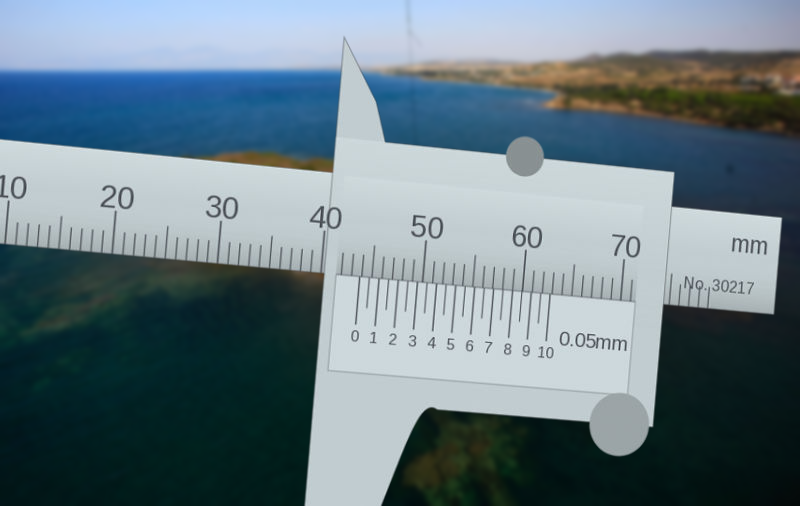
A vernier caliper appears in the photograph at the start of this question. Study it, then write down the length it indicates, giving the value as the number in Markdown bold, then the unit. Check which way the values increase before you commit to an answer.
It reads **43.8** mm
